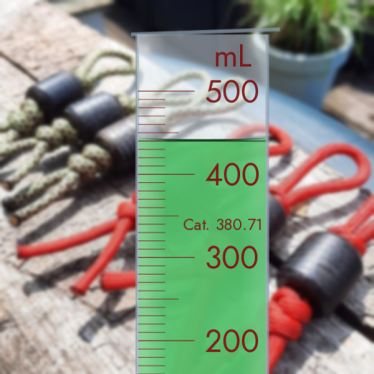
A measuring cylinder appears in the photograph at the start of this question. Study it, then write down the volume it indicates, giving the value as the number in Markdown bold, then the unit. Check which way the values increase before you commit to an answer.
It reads **440** mL
